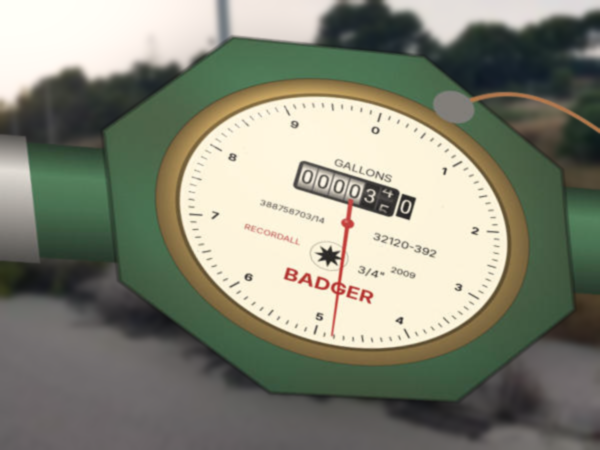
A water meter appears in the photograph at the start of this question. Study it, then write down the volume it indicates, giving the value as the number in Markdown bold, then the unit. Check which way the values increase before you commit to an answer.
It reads **344.8** gal
